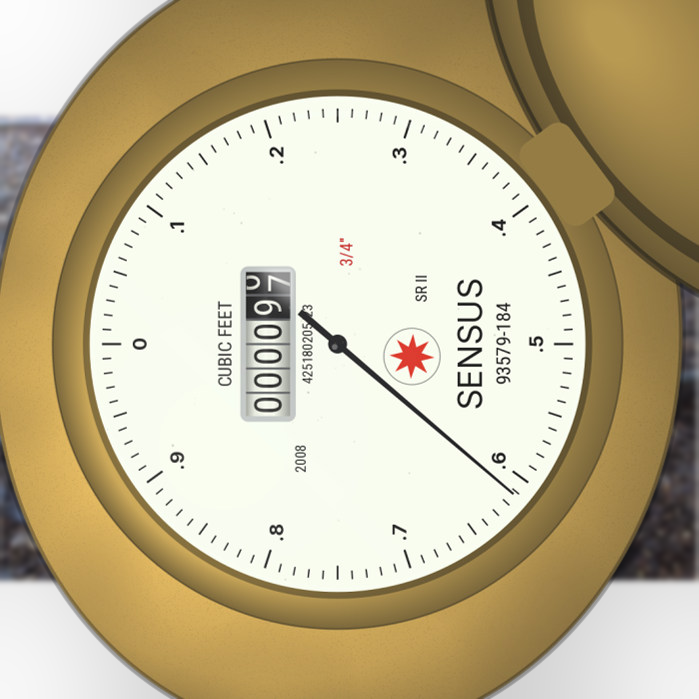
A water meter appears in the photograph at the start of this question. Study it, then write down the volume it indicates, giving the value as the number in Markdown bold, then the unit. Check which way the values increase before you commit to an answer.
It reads **96.61** ft³
